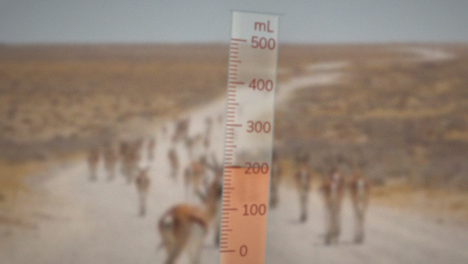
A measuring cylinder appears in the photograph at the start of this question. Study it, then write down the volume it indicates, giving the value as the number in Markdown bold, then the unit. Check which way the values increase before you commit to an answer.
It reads **200** mL
